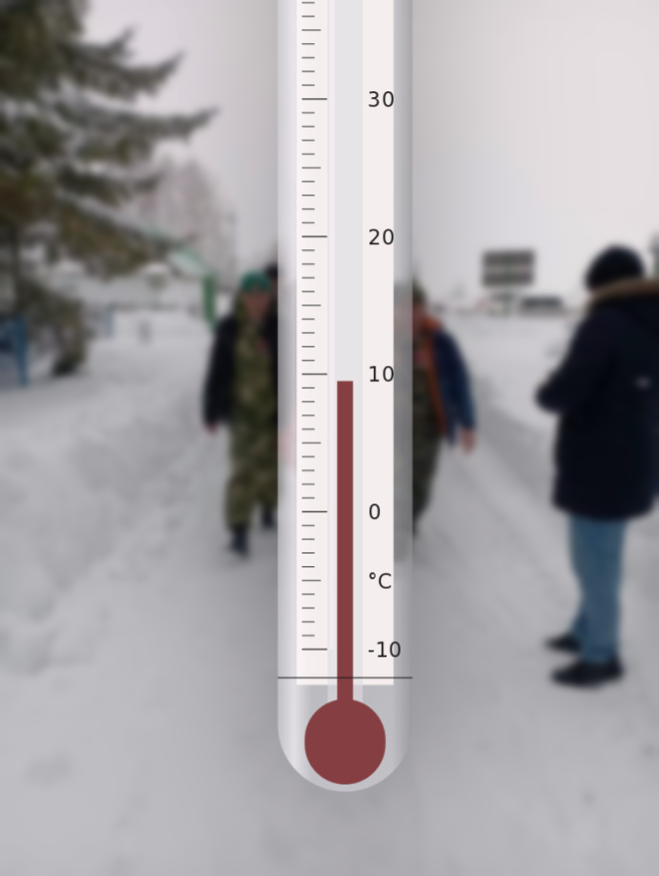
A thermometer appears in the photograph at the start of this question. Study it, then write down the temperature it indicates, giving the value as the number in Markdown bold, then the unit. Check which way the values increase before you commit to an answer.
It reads **9.5** °C
